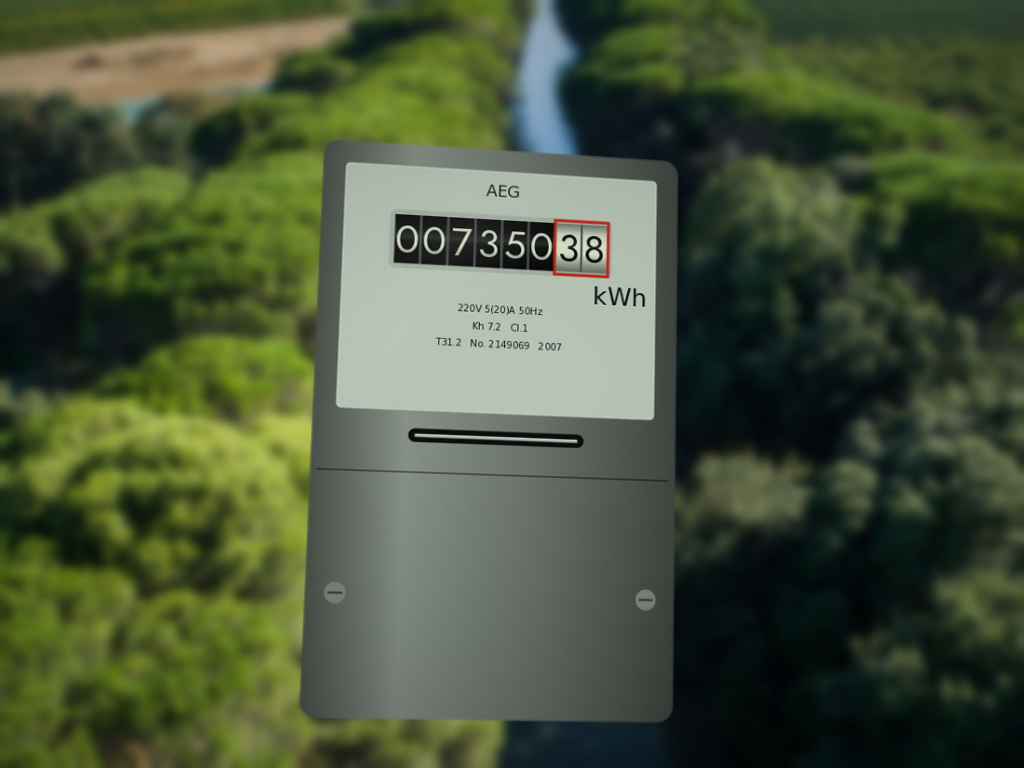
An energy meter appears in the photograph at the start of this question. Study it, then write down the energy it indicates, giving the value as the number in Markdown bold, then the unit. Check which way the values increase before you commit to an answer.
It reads **7350.38** kWh
